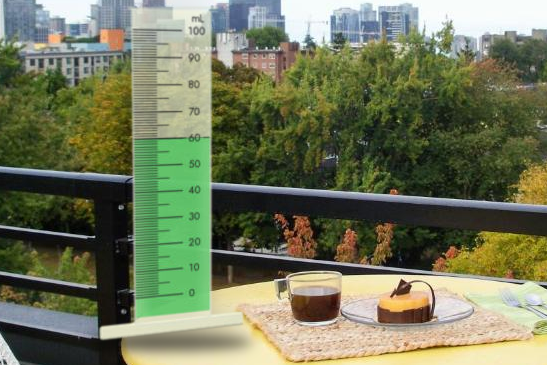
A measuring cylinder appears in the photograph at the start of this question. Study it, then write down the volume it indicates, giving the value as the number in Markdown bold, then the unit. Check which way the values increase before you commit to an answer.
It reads **60** mL
